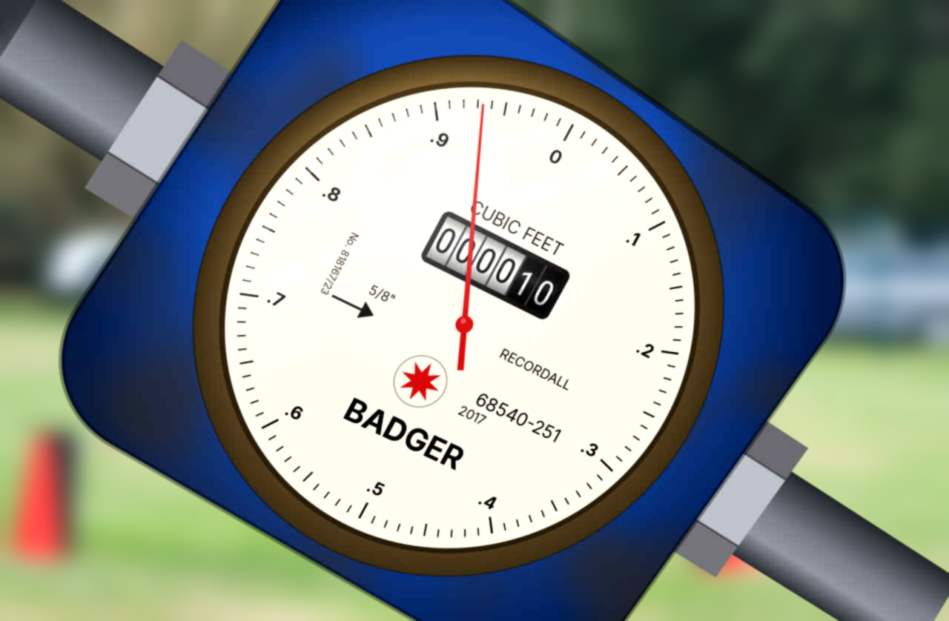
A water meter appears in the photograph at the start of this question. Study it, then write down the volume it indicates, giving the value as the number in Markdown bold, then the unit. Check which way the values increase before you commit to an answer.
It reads **9.93** ft³
